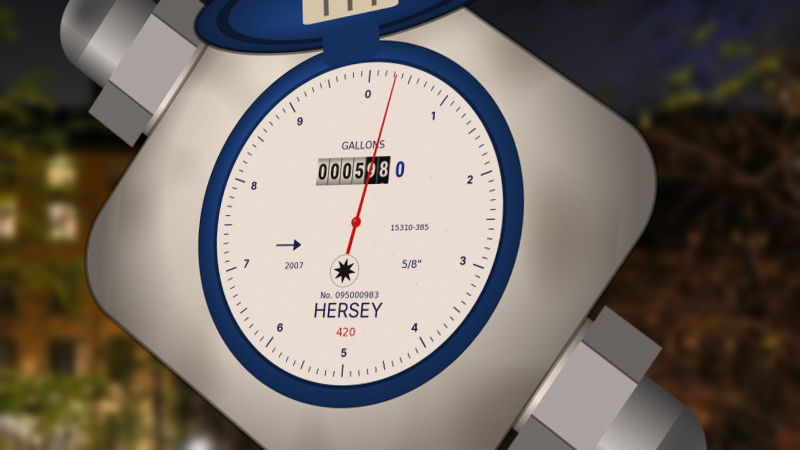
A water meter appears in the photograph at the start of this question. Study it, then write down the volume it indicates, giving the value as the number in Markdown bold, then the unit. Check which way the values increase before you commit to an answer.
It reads **5980.3** gal
